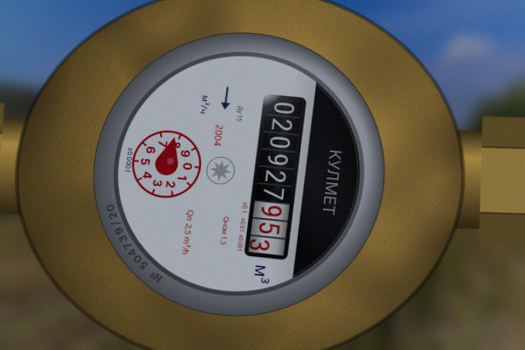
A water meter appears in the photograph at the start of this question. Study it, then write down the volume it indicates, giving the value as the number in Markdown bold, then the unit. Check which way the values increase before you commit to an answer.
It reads **20927.9527** m³
